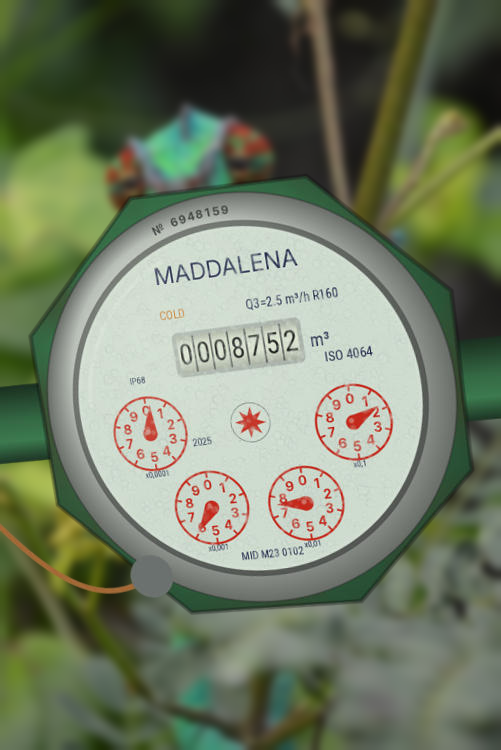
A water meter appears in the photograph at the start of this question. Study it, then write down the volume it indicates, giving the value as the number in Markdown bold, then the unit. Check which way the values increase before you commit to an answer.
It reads **8752.1760** m³
